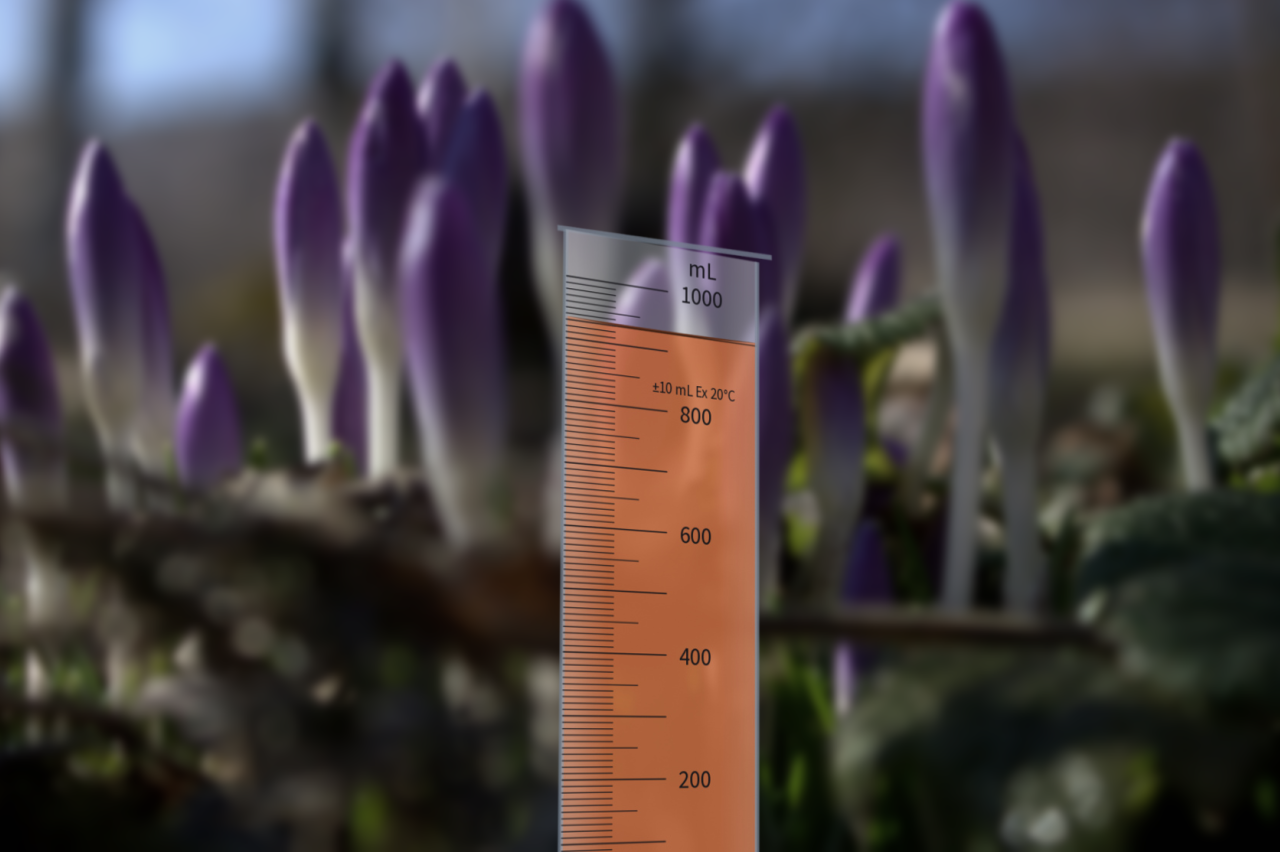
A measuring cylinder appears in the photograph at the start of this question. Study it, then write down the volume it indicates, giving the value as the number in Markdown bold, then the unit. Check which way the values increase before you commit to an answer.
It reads **930** mL
